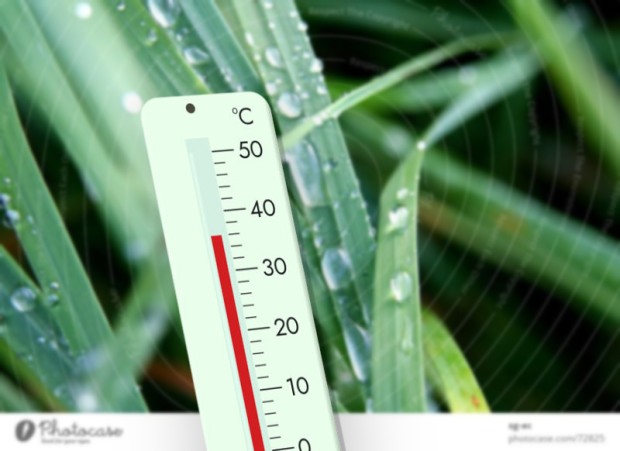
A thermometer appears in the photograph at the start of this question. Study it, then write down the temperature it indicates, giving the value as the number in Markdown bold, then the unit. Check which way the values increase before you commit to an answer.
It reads **36** °C
